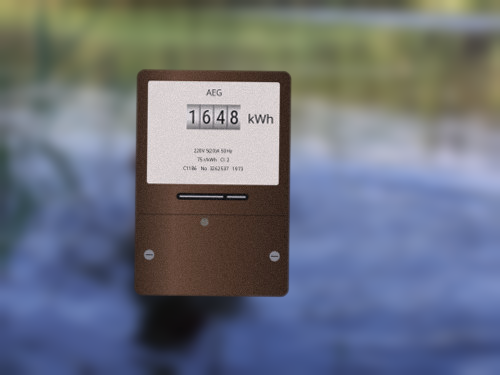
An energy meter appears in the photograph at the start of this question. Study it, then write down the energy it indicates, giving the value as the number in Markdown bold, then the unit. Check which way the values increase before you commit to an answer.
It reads **1648** kWh
